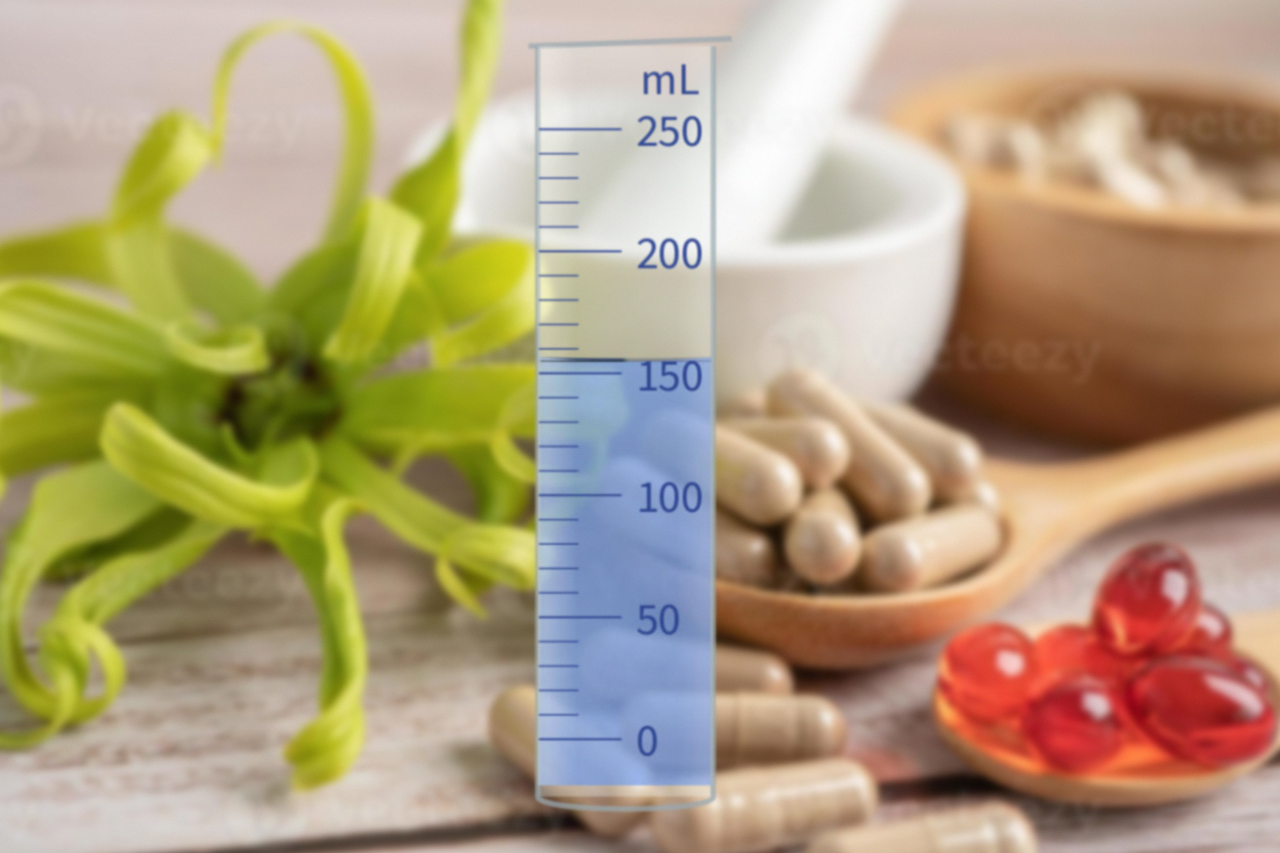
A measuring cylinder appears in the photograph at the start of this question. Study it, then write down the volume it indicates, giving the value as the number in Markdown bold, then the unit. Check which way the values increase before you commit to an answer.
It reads **155** mL
